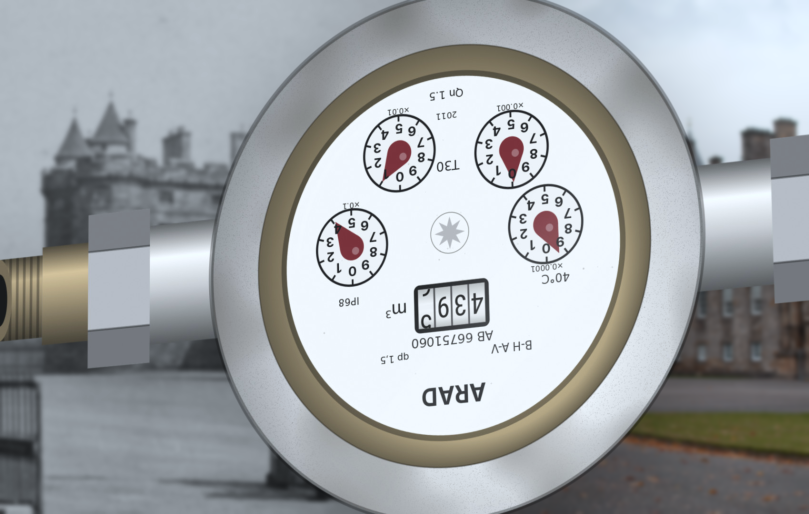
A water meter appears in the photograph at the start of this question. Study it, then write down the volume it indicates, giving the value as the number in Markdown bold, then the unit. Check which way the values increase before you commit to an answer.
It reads **4395.4099** m³
